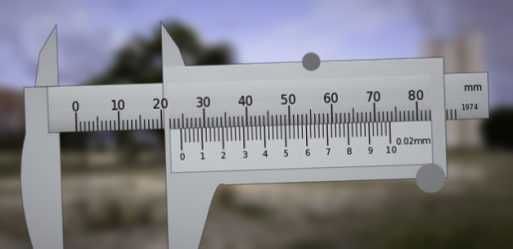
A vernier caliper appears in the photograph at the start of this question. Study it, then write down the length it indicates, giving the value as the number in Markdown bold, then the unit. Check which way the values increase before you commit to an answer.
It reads **24.5** mm
